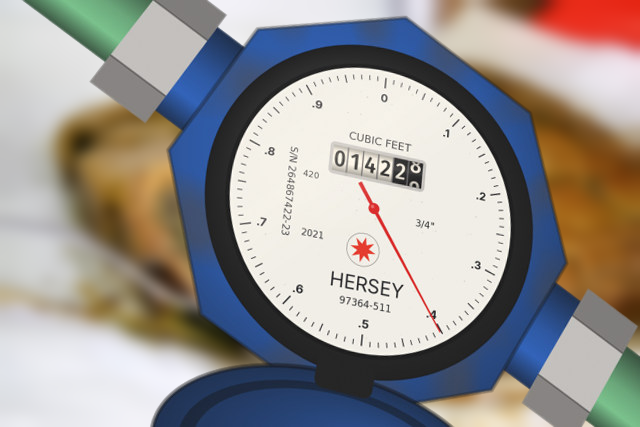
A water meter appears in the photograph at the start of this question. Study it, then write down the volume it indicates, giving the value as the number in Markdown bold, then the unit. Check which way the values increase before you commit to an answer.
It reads **14228.40** ft³
